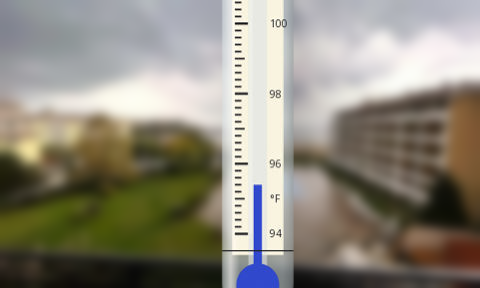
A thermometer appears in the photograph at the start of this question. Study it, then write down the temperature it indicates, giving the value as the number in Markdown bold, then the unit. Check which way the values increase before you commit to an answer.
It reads **95.4** °F
